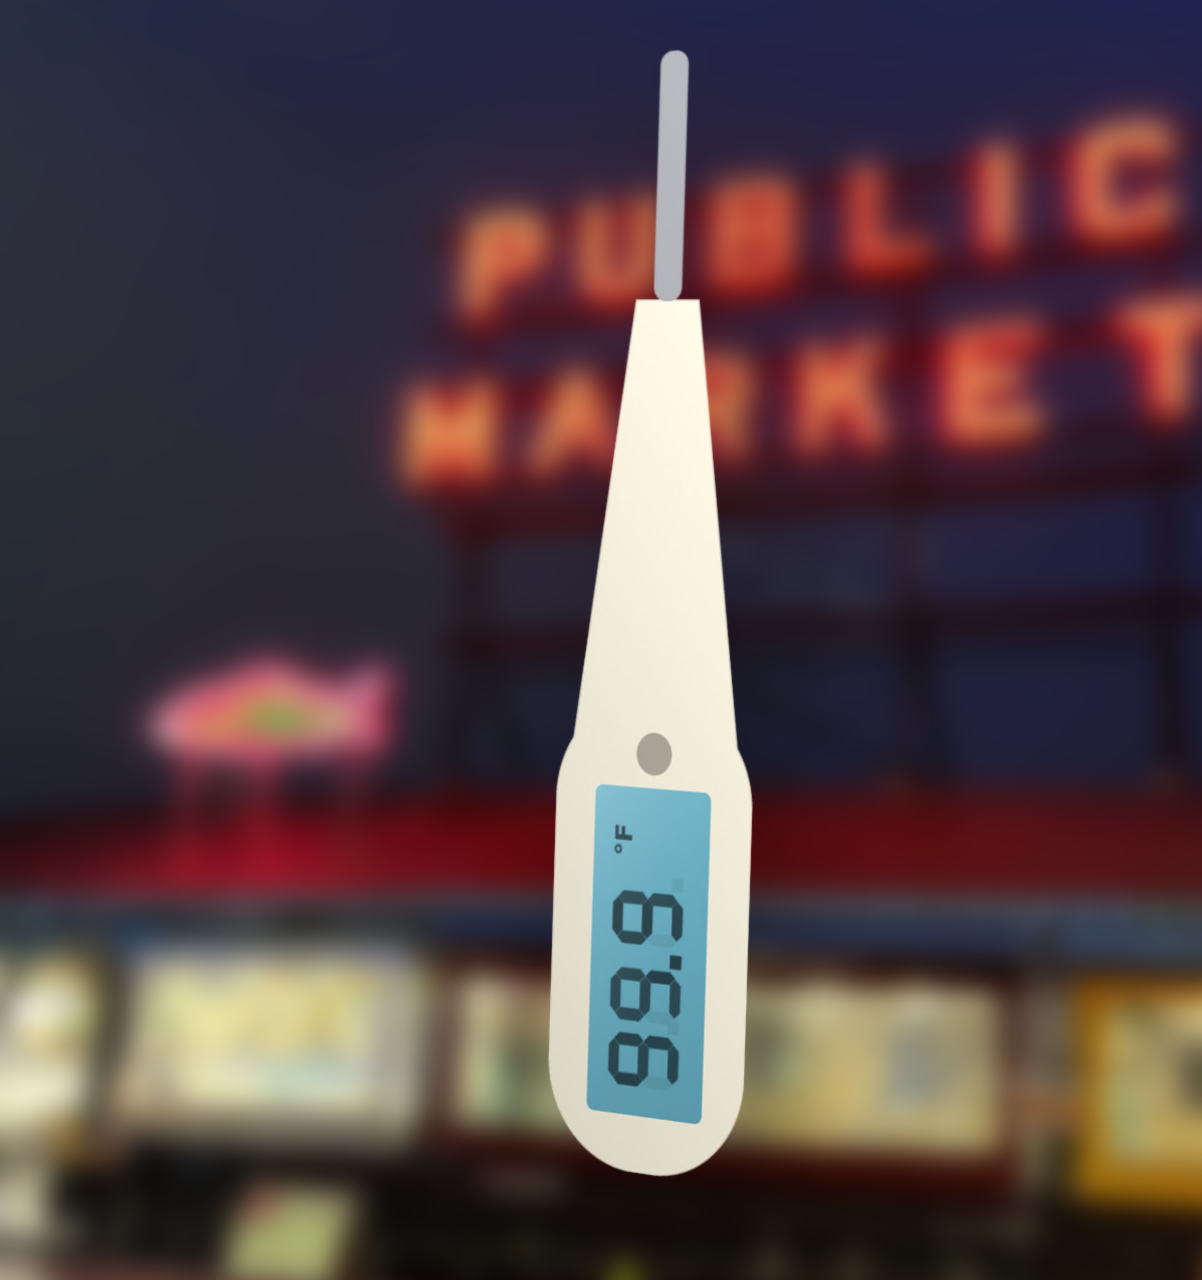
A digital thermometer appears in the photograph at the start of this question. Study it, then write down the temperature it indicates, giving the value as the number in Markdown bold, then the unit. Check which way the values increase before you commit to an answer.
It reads **99.9** °F
